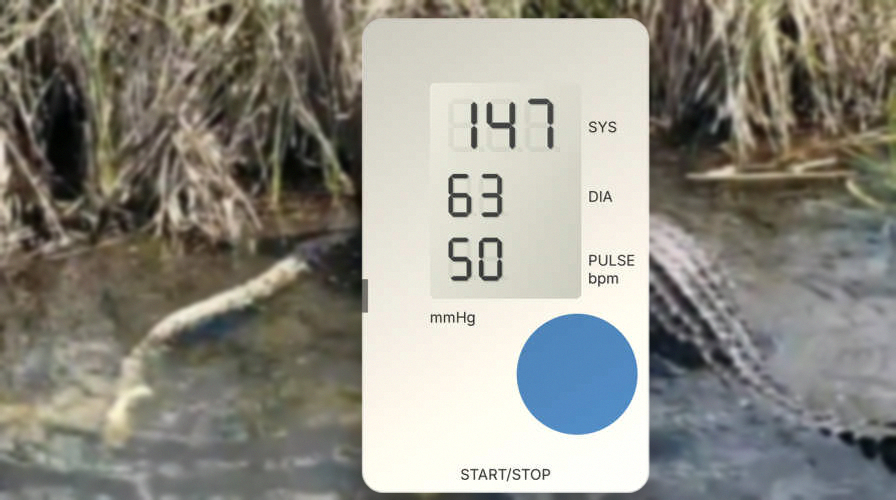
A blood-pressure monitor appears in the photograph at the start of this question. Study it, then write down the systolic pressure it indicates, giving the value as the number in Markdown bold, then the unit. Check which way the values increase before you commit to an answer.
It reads **147** mmHg
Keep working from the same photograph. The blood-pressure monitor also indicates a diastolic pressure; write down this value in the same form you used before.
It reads **63** mmHg
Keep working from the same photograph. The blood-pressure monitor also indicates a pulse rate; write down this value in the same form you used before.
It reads **50** bpm
